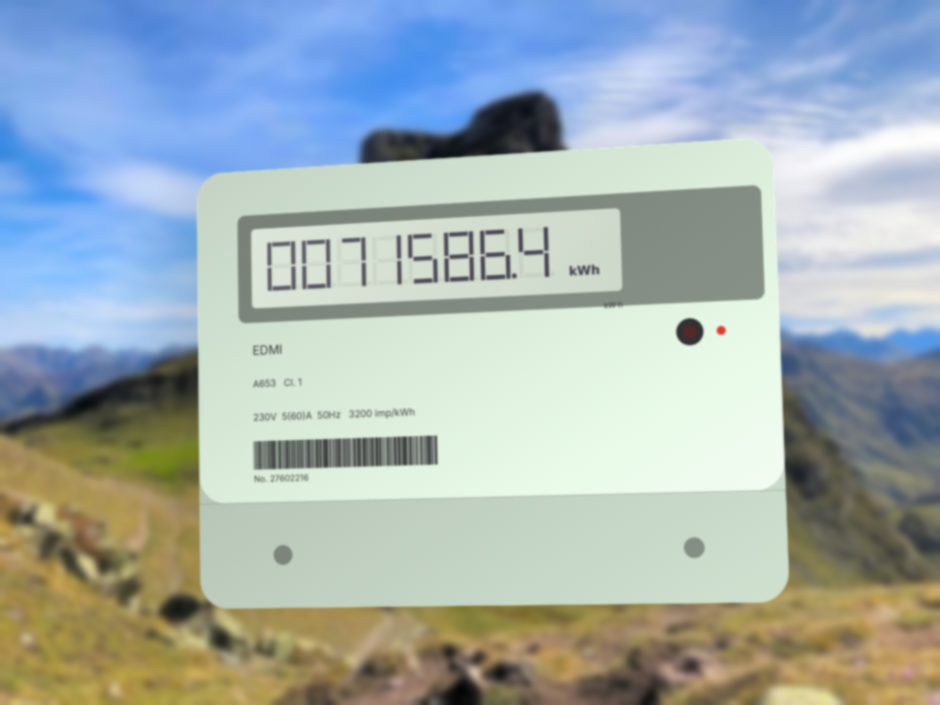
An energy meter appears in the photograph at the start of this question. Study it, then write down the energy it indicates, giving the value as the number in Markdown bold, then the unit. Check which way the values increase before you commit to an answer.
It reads **71586.4** kWh
